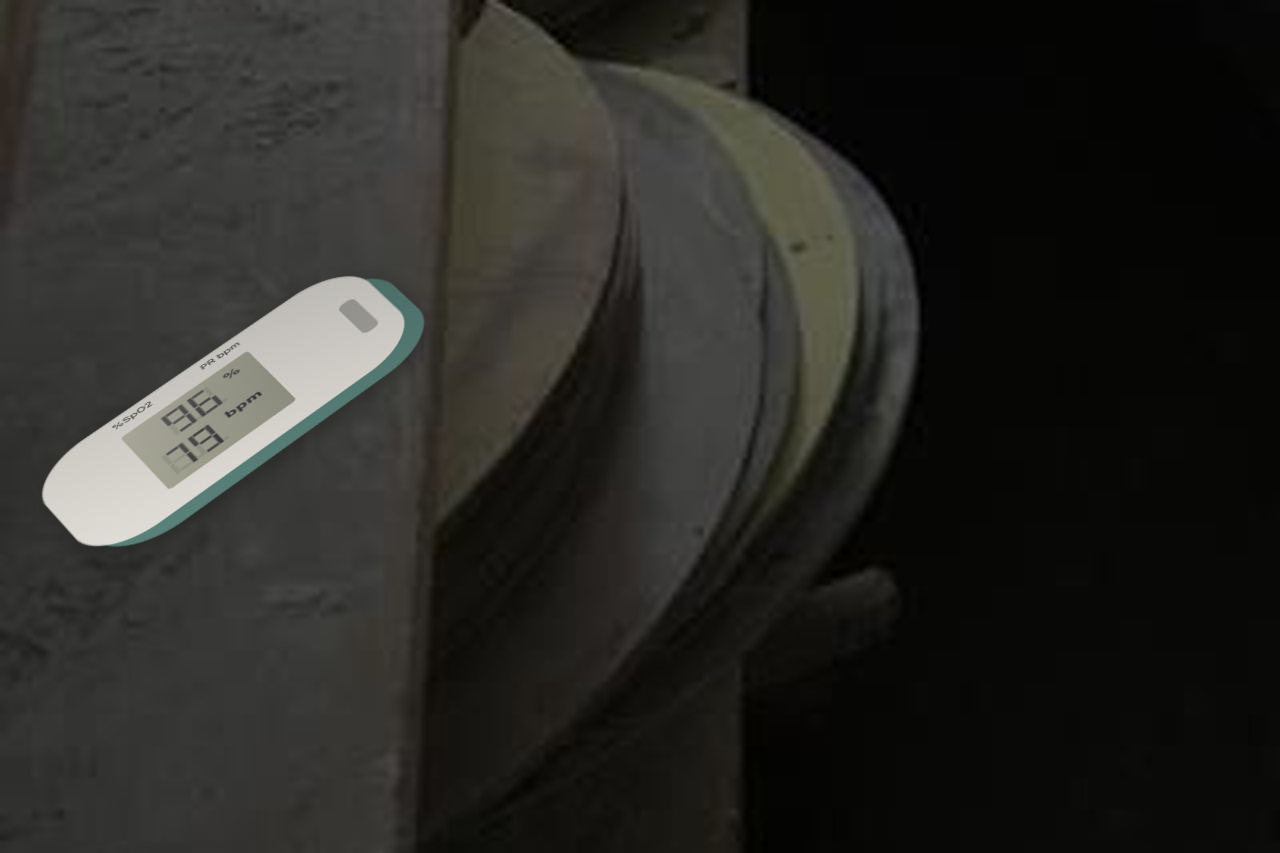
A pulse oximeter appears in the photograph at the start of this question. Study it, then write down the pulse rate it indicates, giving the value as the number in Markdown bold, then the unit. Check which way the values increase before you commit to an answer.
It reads **79** bpm
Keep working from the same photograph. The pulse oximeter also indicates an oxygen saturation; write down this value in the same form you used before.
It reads **96** %
